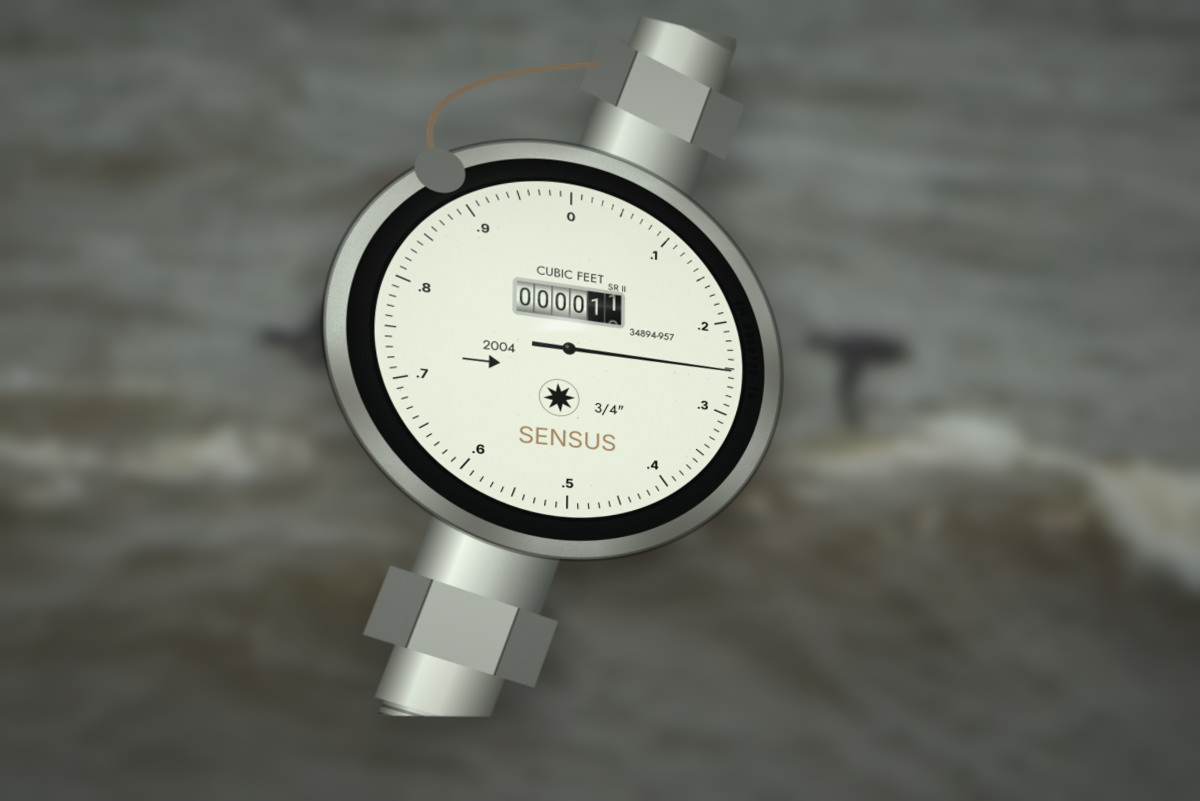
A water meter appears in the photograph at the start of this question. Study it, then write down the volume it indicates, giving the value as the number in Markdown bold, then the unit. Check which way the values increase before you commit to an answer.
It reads **11.25** ft³
